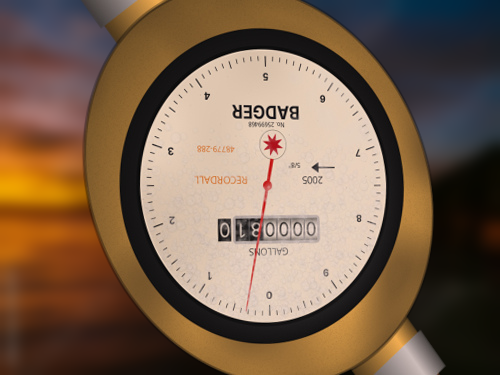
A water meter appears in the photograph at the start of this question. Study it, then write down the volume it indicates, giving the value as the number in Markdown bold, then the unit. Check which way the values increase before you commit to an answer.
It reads **810.3** gal
